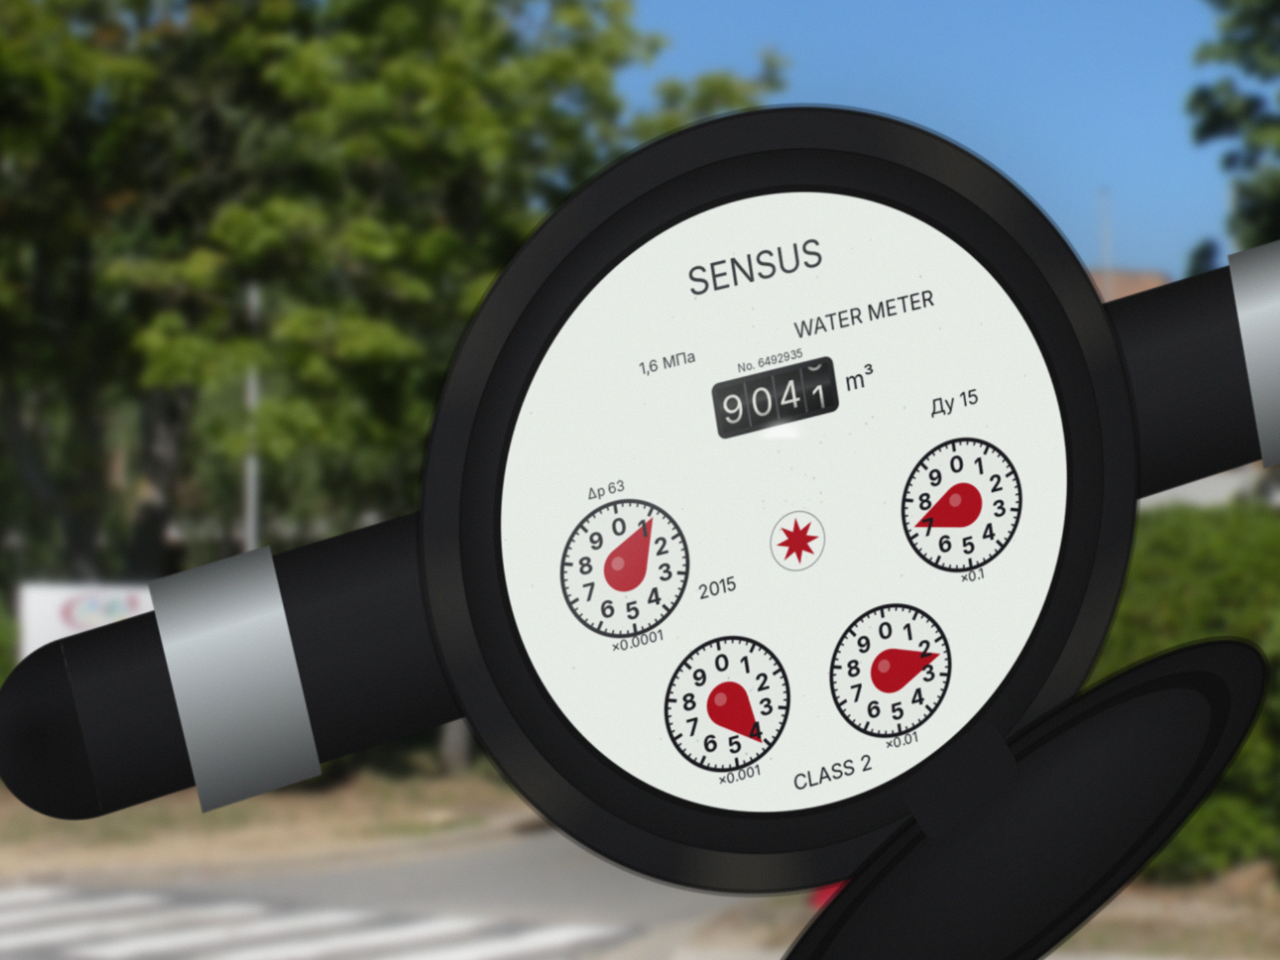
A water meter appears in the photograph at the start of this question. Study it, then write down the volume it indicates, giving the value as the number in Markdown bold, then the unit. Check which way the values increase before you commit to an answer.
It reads **9040.7241** m³
